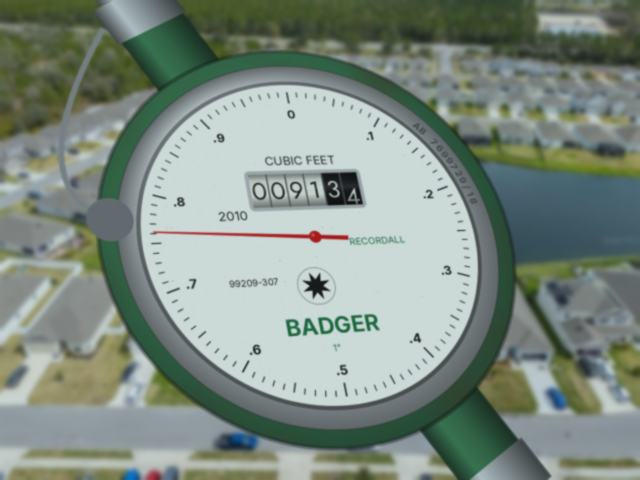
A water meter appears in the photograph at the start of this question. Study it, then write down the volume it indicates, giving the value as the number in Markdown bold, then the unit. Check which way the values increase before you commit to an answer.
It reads **9133.76** ft³
